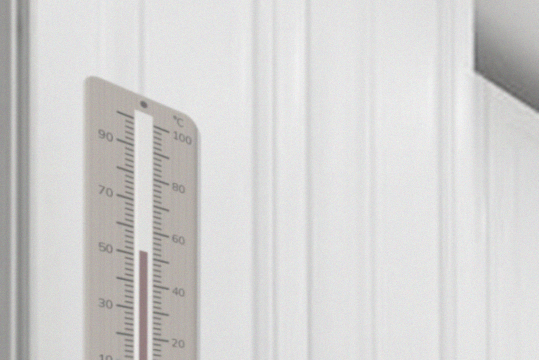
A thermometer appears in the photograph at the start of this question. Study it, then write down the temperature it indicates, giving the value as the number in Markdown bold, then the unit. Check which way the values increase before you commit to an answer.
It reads **52** °C
